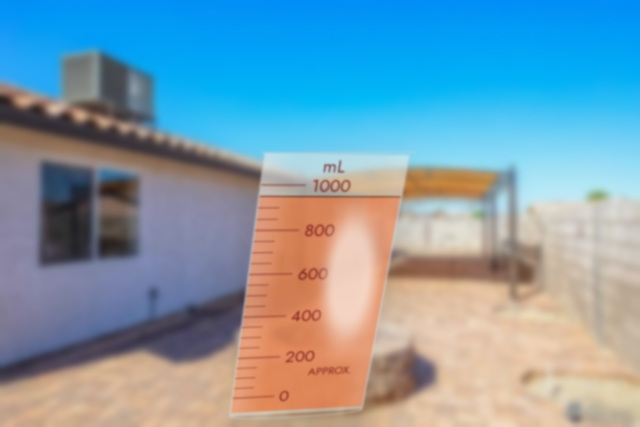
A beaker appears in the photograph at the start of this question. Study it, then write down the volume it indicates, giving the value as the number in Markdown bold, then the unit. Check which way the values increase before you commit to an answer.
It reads **950** mL
